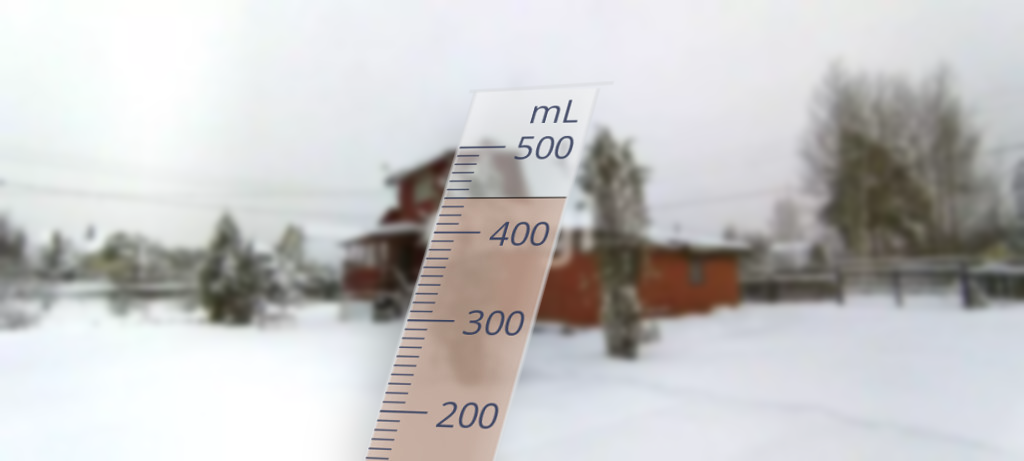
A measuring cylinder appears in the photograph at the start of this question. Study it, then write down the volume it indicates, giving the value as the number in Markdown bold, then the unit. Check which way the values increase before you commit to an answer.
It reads **440** mL
